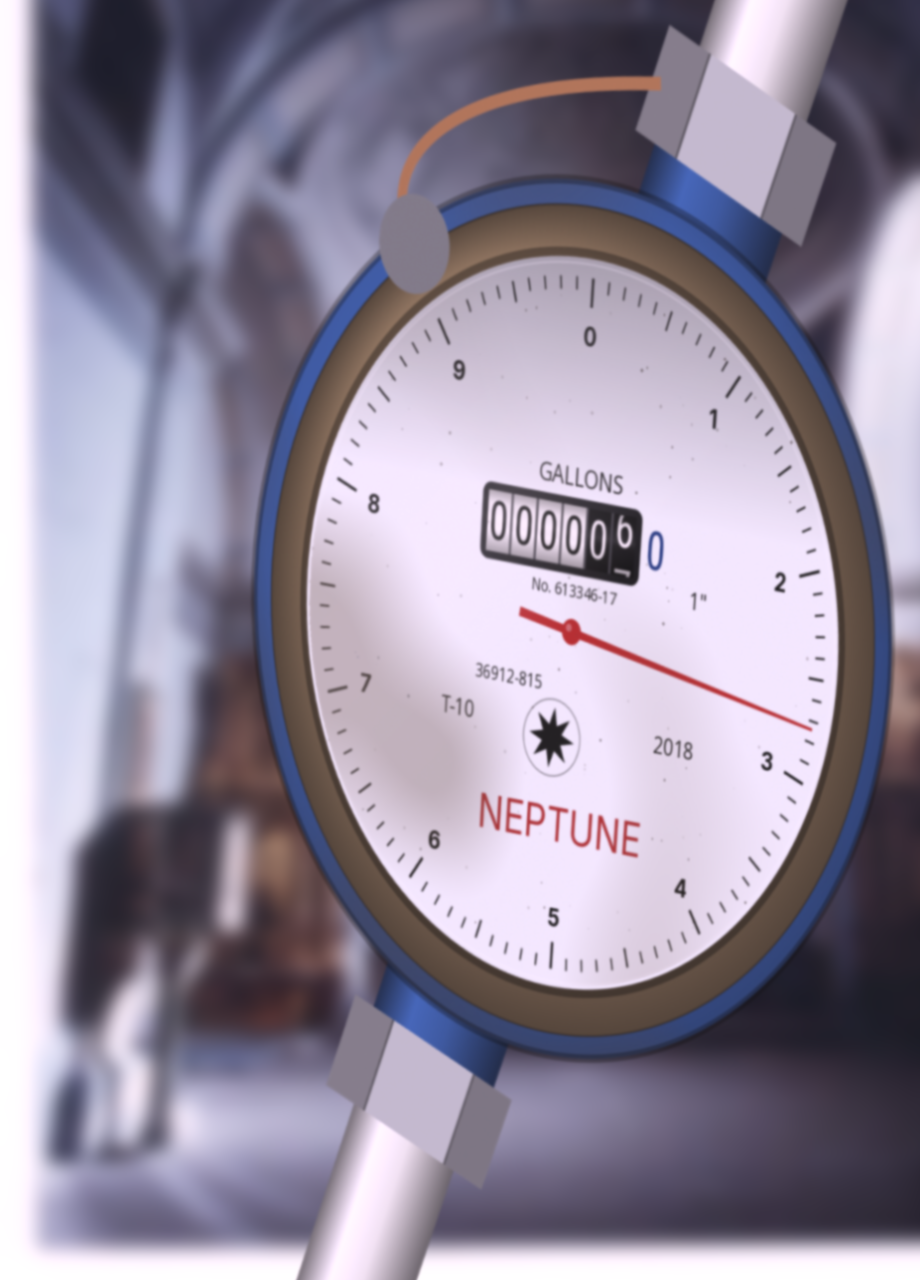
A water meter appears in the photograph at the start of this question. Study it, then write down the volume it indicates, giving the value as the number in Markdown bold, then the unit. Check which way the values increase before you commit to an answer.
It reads **62.7** gal
